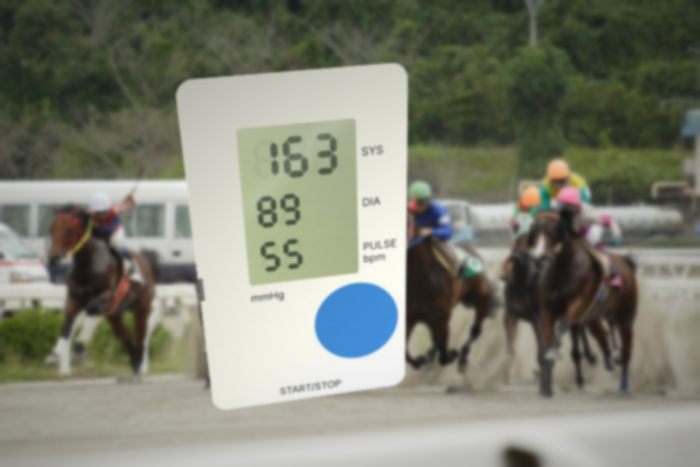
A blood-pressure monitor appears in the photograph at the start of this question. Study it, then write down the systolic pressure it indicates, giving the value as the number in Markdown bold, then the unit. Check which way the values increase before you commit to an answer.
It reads **163** mmHg
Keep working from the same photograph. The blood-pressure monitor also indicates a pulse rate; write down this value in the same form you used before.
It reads **55** bpm
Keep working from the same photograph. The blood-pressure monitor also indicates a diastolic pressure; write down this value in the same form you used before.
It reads **89** mmHg
